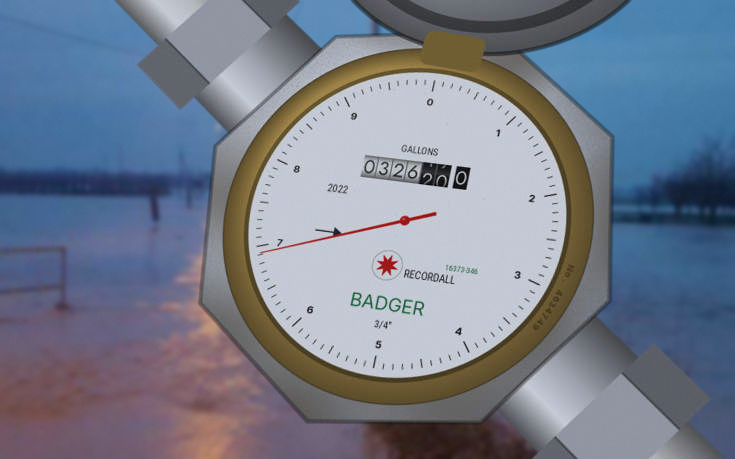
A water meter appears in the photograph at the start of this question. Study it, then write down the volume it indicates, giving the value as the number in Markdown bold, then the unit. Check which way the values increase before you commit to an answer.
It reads **326196.9** gal
